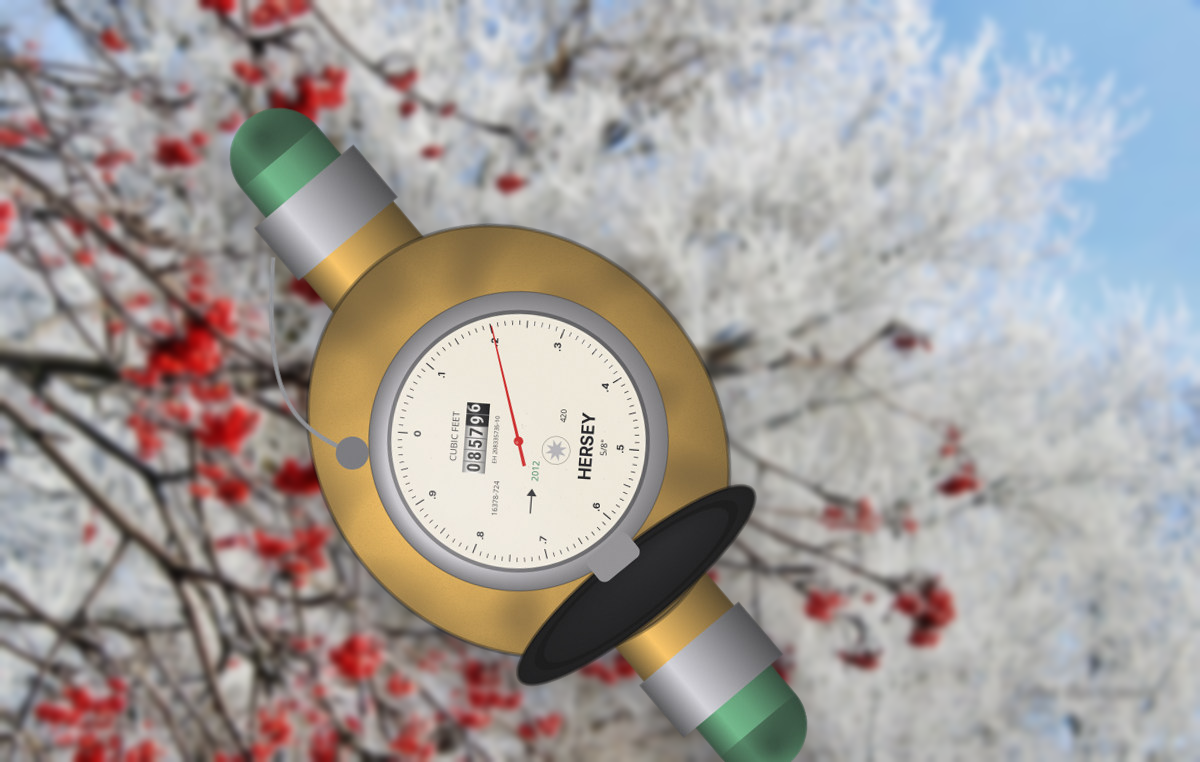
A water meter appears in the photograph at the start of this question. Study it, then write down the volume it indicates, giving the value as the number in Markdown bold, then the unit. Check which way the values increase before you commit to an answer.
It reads **85796.20** ft³
